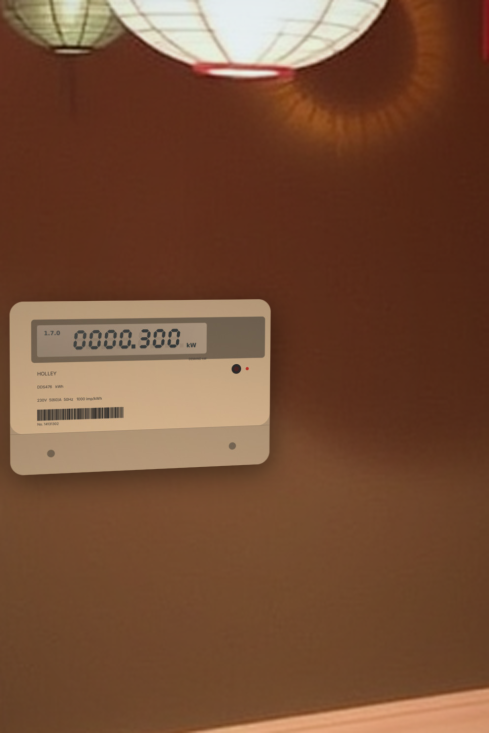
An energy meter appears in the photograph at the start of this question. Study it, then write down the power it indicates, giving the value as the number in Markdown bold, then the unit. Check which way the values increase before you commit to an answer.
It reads **0.300** kW
